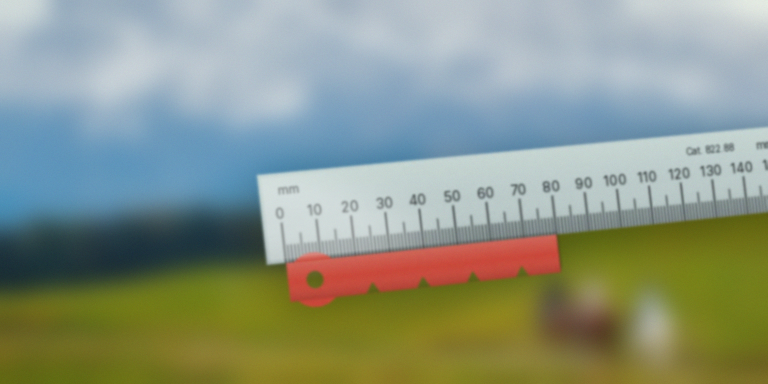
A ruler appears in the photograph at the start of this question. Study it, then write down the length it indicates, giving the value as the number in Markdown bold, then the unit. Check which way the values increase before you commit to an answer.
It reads **80** mm
